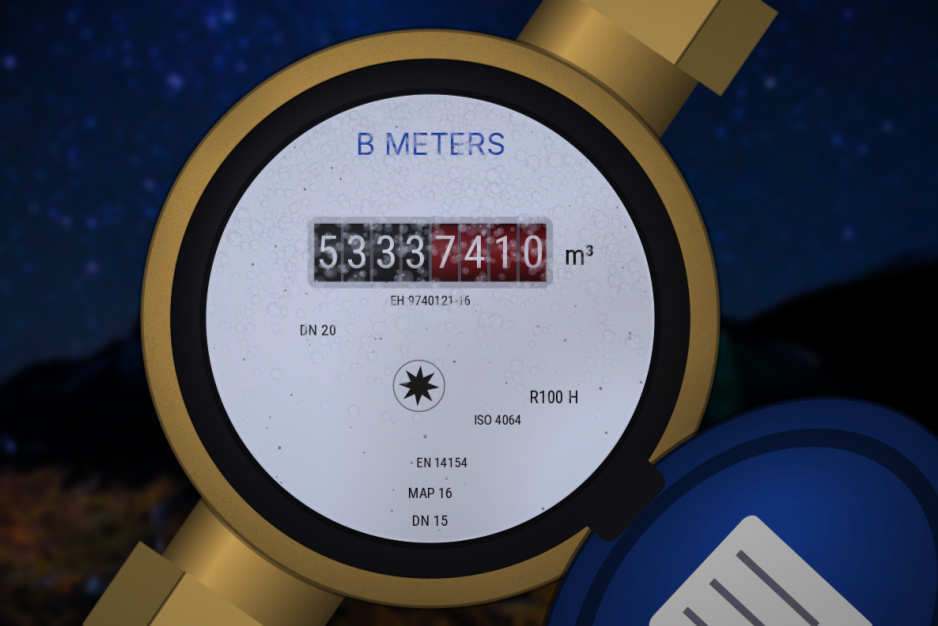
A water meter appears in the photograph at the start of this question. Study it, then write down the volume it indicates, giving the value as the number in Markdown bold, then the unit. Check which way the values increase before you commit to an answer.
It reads **5333.7410** m³
